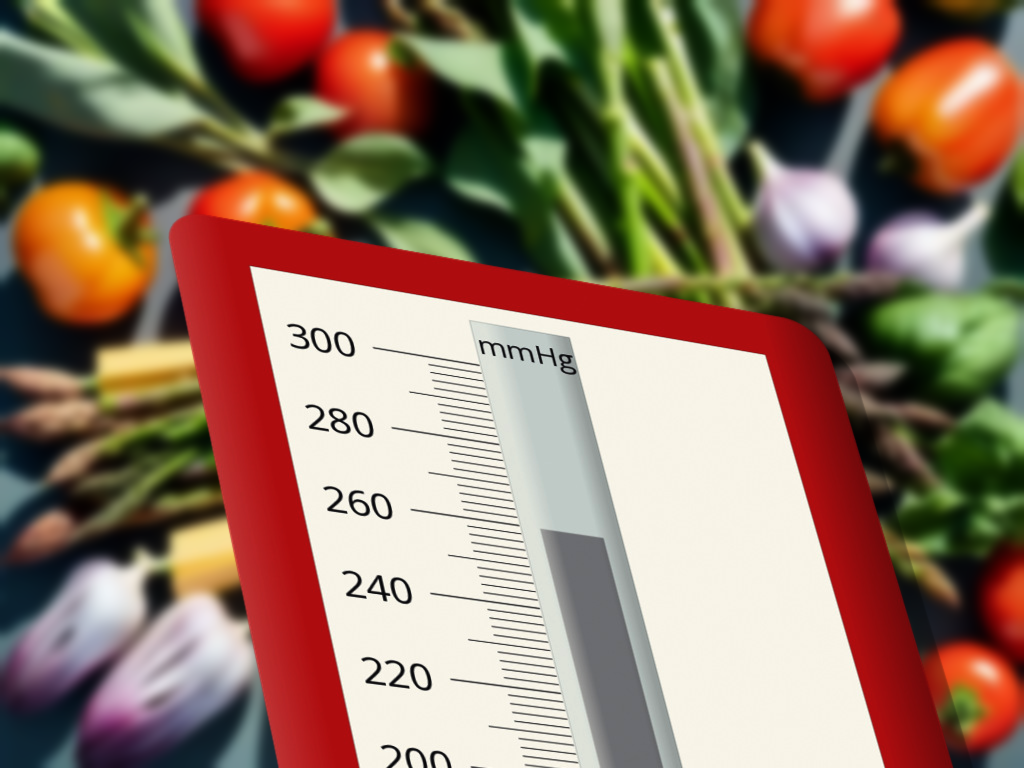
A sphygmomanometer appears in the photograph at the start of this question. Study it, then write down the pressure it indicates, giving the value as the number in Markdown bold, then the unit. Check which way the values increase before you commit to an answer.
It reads **260** mmHg
